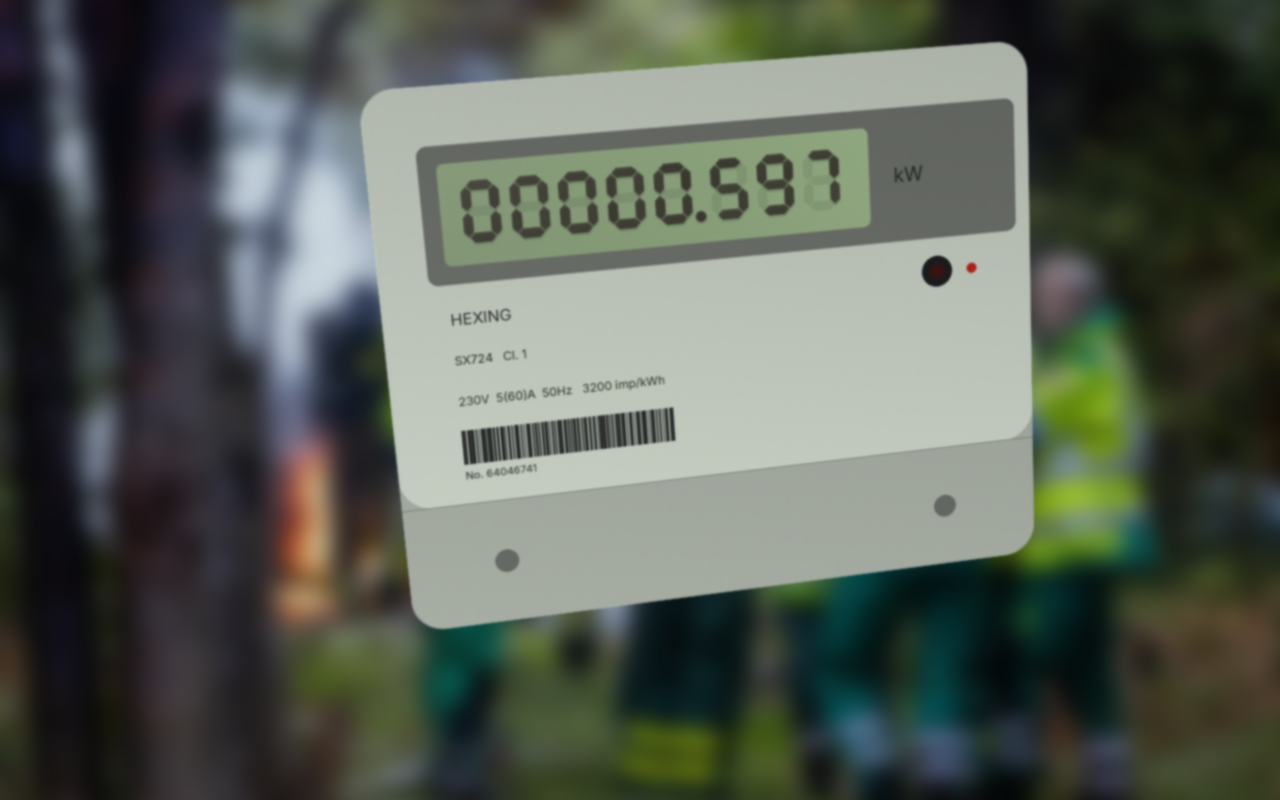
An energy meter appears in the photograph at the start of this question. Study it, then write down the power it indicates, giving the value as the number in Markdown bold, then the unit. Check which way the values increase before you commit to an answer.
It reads **0.597** kW
